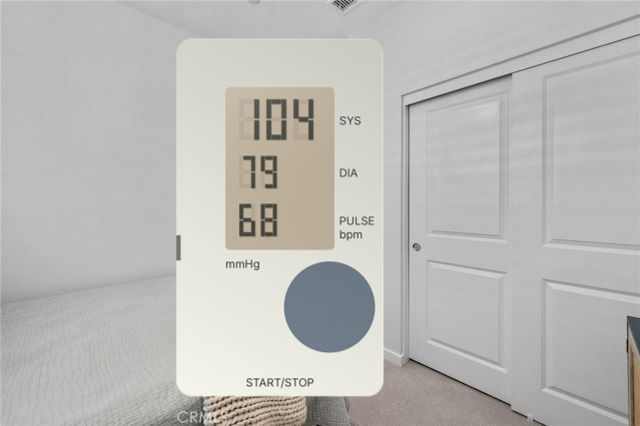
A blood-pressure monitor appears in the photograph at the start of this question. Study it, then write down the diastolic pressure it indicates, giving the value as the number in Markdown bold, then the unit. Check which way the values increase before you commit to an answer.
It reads **79** mmHg
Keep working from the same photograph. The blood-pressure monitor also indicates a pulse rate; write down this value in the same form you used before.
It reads **68** bpm
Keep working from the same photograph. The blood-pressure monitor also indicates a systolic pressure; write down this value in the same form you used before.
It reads **104** mmHg
